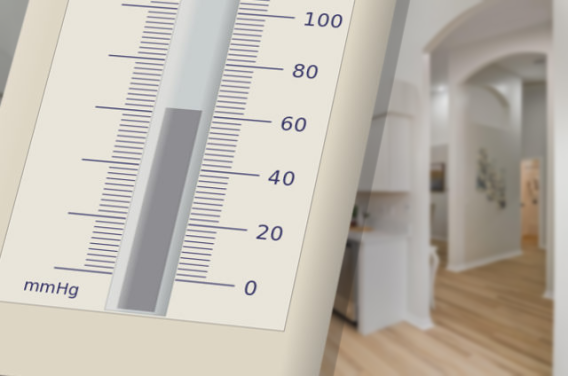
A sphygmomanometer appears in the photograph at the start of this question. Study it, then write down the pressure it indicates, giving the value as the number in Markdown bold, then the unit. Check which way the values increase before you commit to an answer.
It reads **62** mmHg
